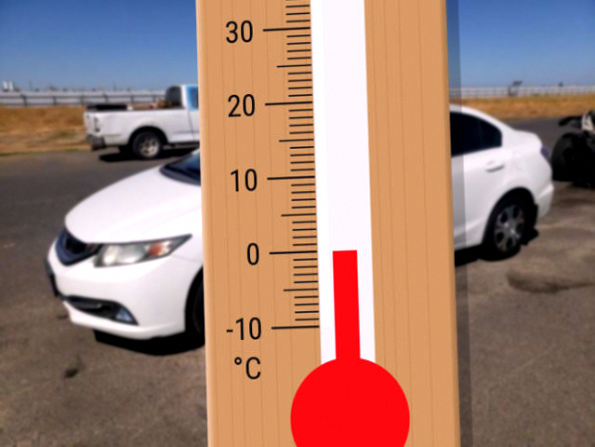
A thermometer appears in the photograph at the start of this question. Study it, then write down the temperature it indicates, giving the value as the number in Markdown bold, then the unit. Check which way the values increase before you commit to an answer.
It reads **0** °C
